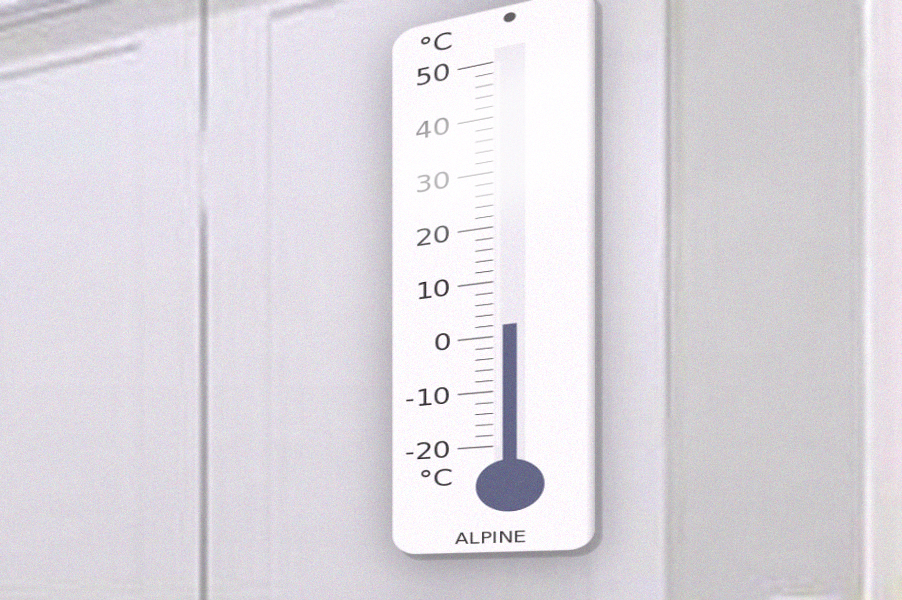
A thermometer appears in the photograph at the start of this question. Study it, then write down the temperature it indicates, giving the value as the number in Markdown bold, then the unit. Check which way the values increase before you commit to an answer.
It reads **2** °C
